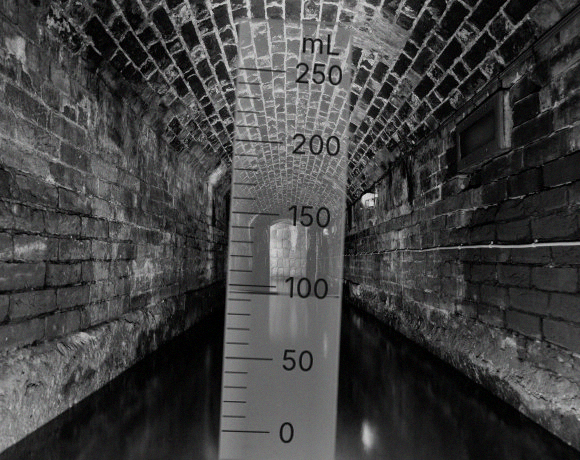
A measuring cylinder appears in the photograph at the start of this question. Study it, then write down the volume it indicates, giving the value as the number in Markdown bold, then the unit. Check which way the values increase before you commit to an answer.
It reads **95** mL
